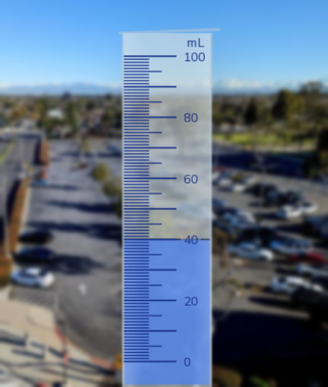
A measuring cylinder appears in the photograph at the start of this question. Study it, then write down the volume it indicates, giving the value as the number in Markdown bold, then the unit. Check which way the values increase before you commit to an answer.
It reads **40** mL
